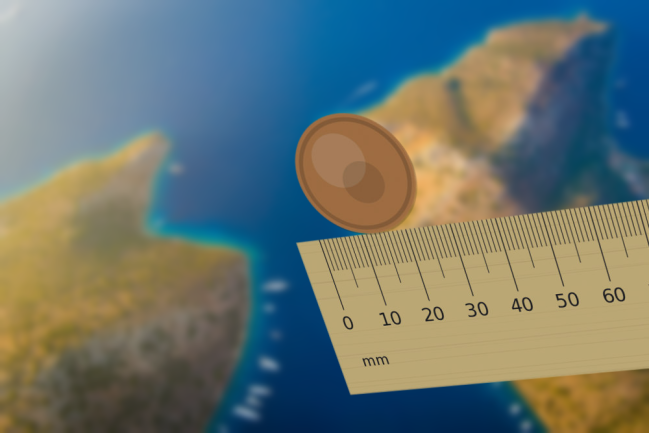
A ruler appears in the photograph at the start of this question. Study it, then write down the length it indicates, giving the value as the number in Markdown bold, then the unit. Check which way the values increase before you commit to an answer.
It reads **26** mm
